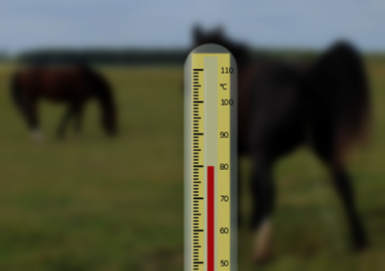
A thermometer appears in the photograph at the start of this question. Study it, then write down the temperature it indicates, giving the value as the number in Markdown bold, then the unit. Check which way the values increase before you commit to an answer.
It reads **80** °C
